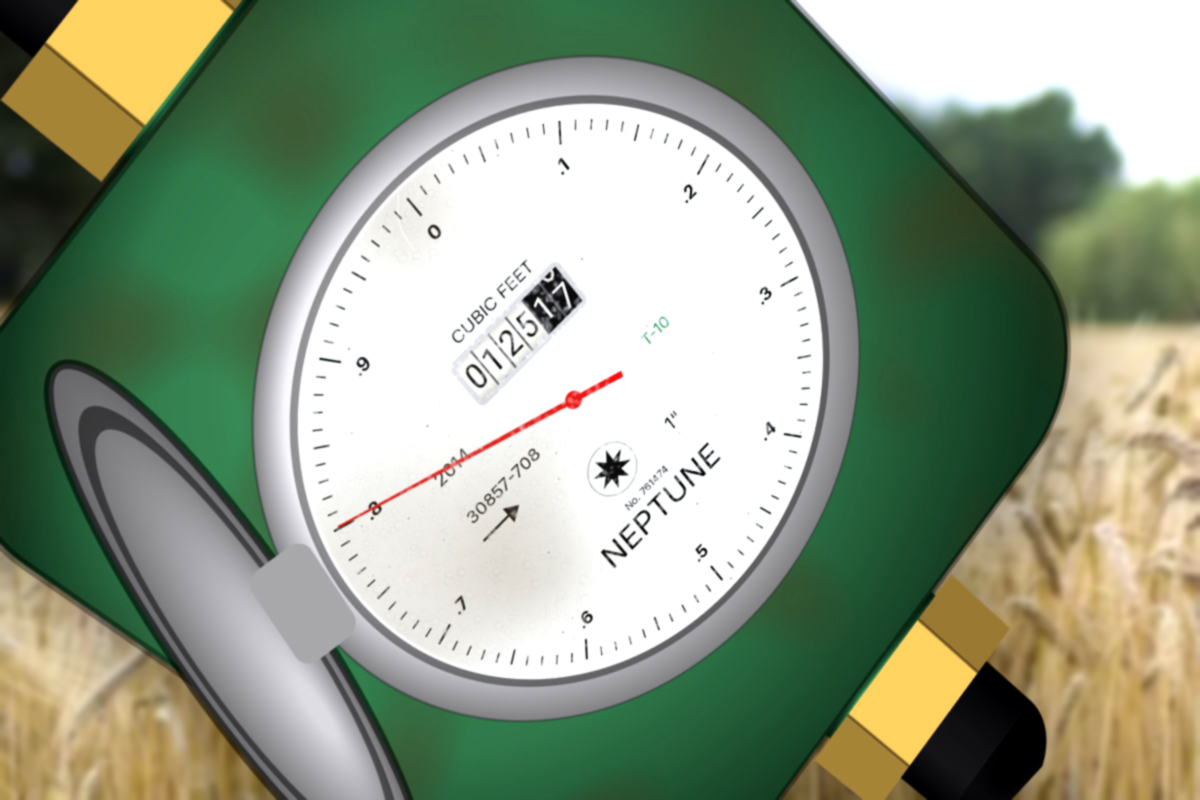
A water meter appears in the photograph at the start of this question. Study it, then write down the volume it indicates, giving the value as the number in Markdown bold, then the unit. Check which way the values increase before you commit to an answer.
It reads **12516.80** ft³
